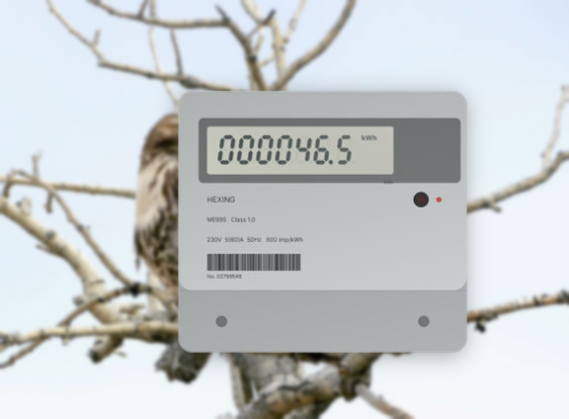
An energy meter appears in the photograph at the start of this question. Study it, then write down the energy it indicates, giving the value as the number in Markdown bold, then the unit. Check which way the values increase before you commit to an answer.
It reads **46.5** kWh
